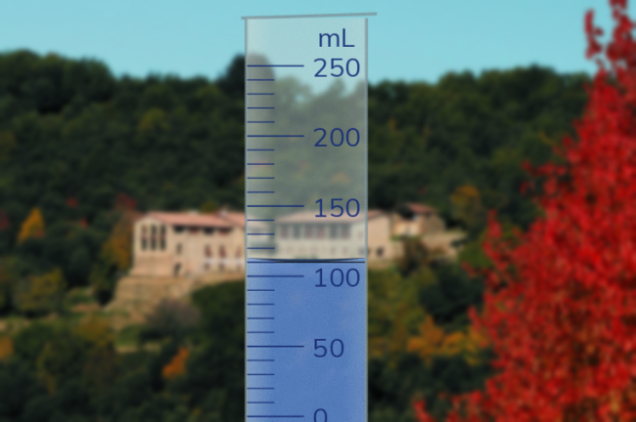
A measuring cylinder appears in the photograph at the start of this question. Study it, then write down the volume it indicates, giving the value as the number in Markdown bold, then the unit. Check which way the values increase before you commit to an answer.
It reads **110** mL
